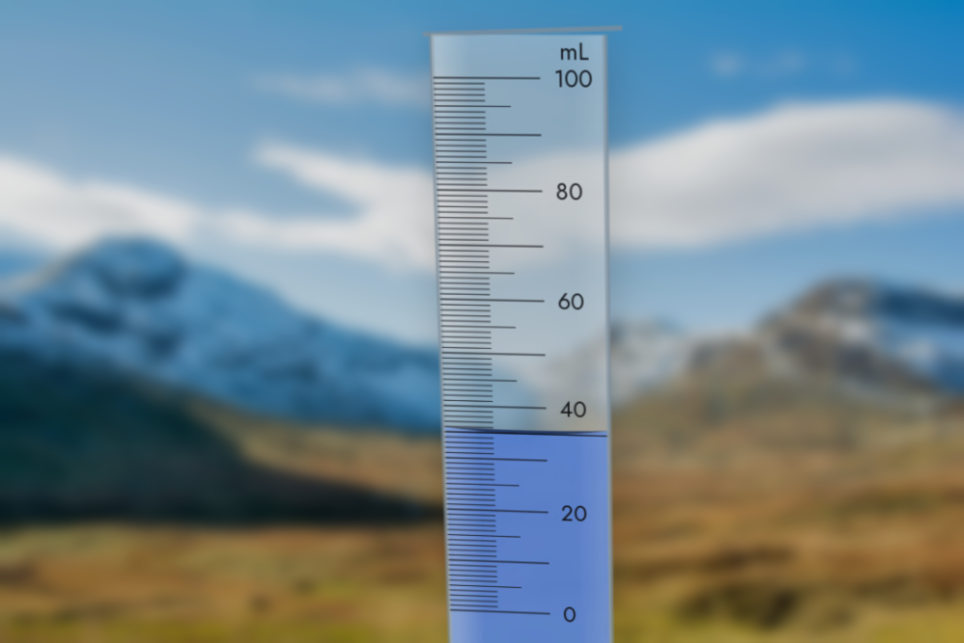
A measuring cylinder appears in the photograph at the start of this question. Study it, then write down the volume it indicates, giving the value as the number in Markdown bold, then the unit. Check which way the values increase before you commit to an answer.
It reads **35** mL
